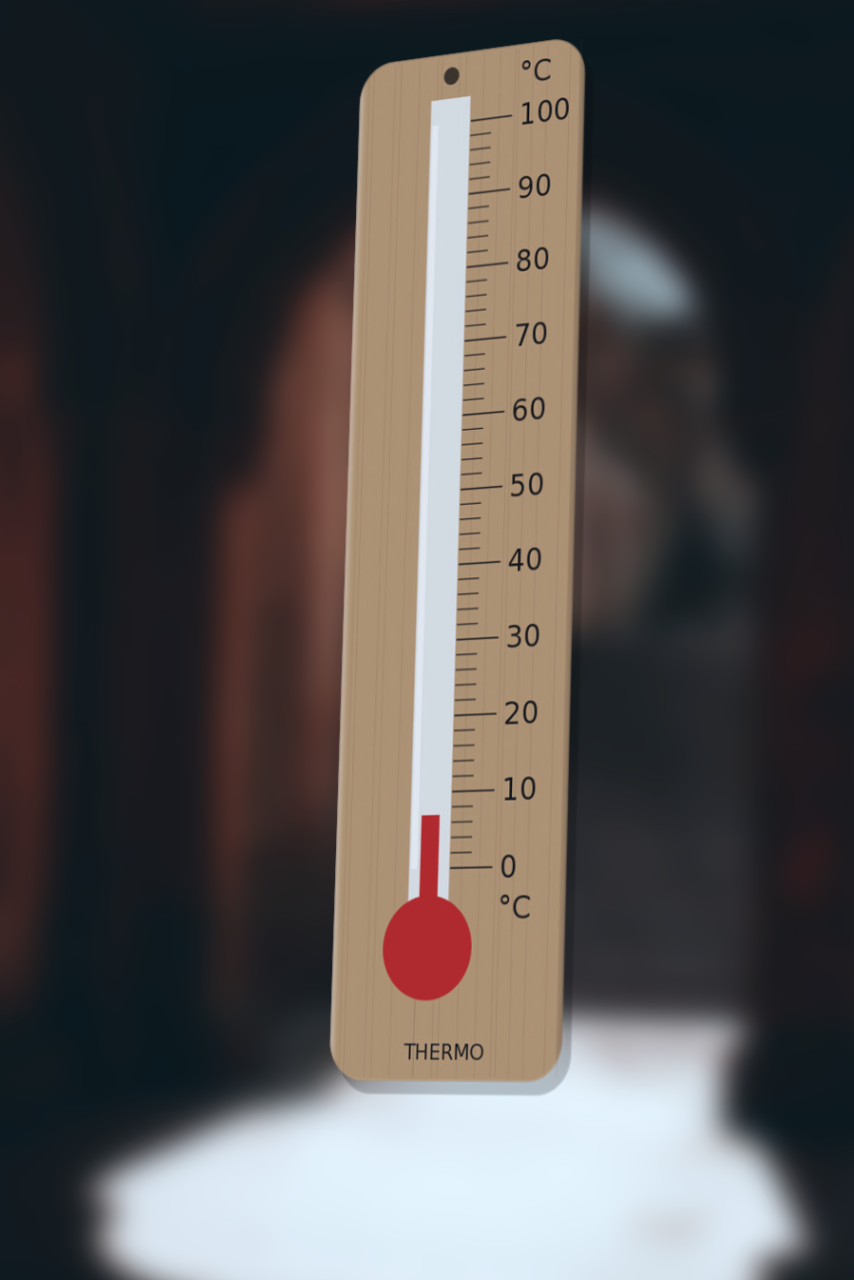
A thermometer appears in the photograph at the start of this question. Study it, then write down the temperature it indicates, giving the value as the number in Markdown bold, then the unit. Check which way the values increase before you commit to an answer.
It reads **7** °C
